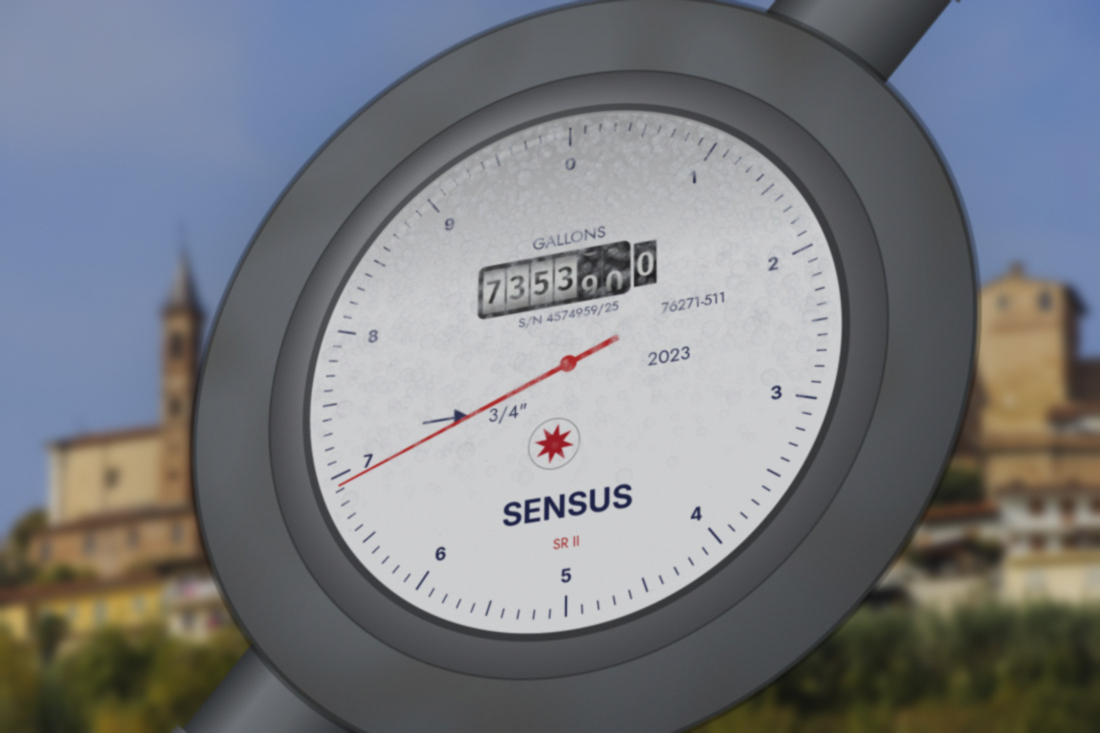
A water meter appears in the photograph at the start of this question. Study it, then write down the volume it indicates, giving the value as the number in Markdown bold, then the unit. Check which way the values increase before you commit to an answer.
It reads **7353896.9** gal
